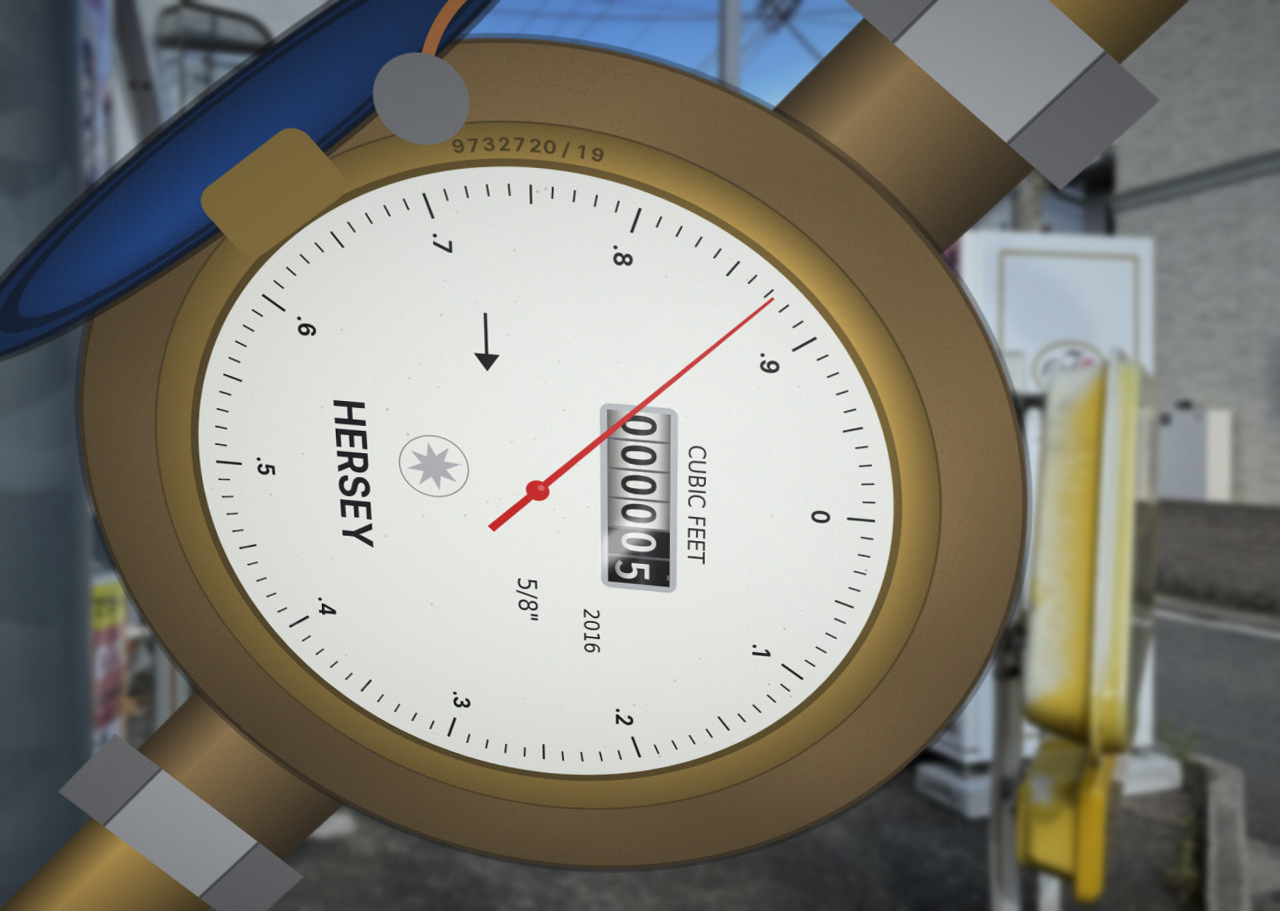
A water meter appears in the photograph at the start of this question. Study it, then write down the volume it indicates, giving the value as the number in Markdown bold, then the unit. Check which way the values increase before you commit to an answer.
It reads **4.87** ft³
